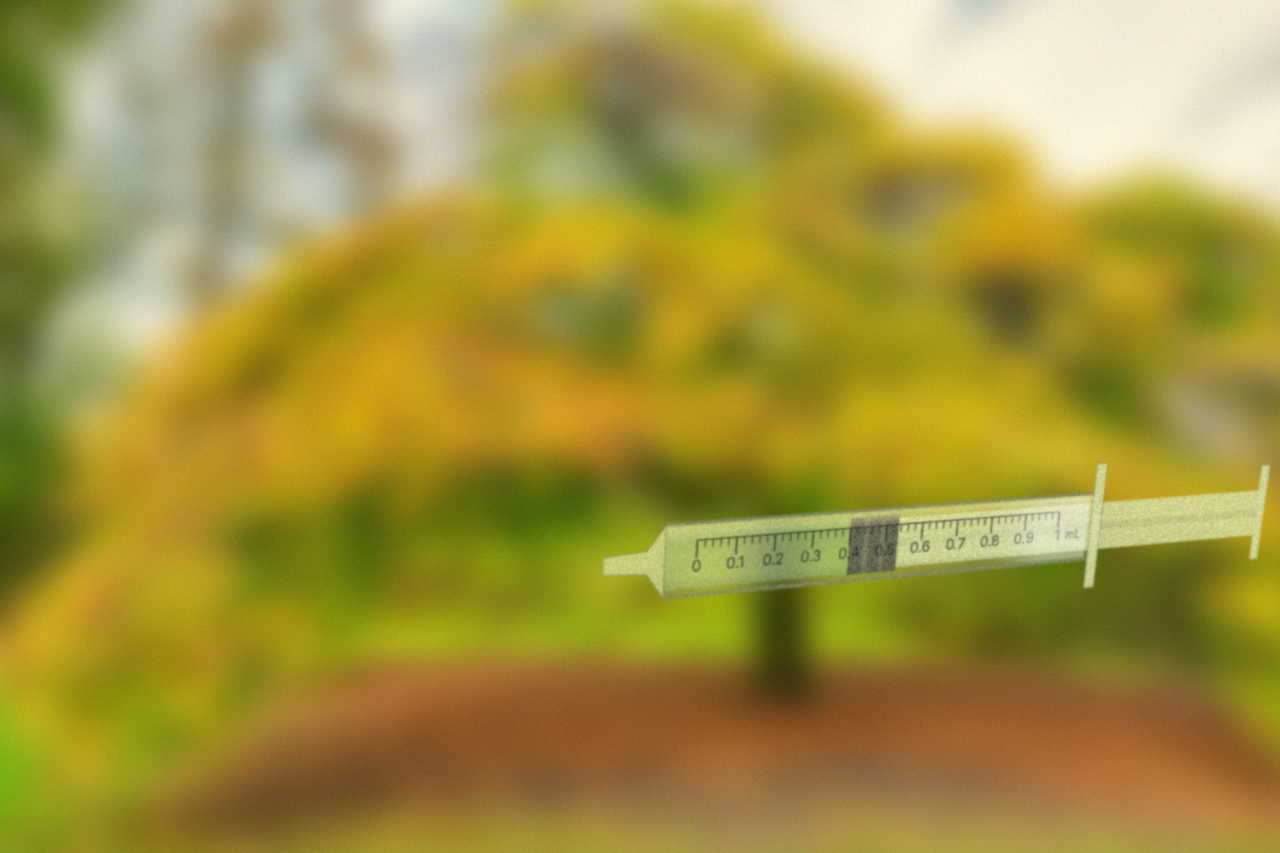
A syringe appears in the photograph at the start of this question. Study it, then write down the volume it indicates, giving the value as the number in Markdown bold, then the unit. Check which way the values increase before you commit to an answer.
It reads **0.4** mL
